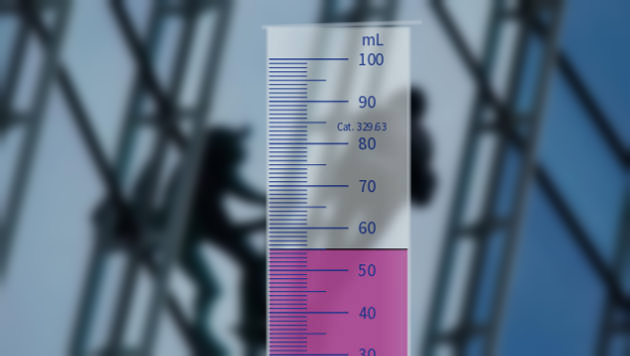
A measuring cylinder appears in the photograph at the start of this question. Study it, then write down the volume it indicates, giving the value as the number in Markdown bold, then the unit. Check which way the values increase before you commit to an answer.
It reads **55** mL
